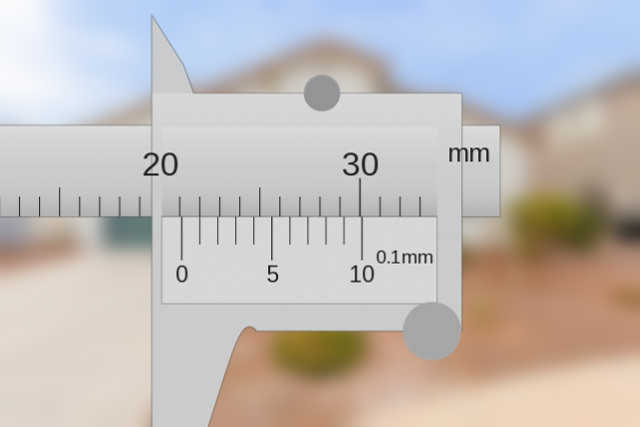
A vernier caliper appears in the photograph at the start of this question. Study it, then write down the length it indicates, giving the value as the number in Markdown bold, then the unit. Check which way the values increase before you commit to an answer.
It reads **21.1** mm
